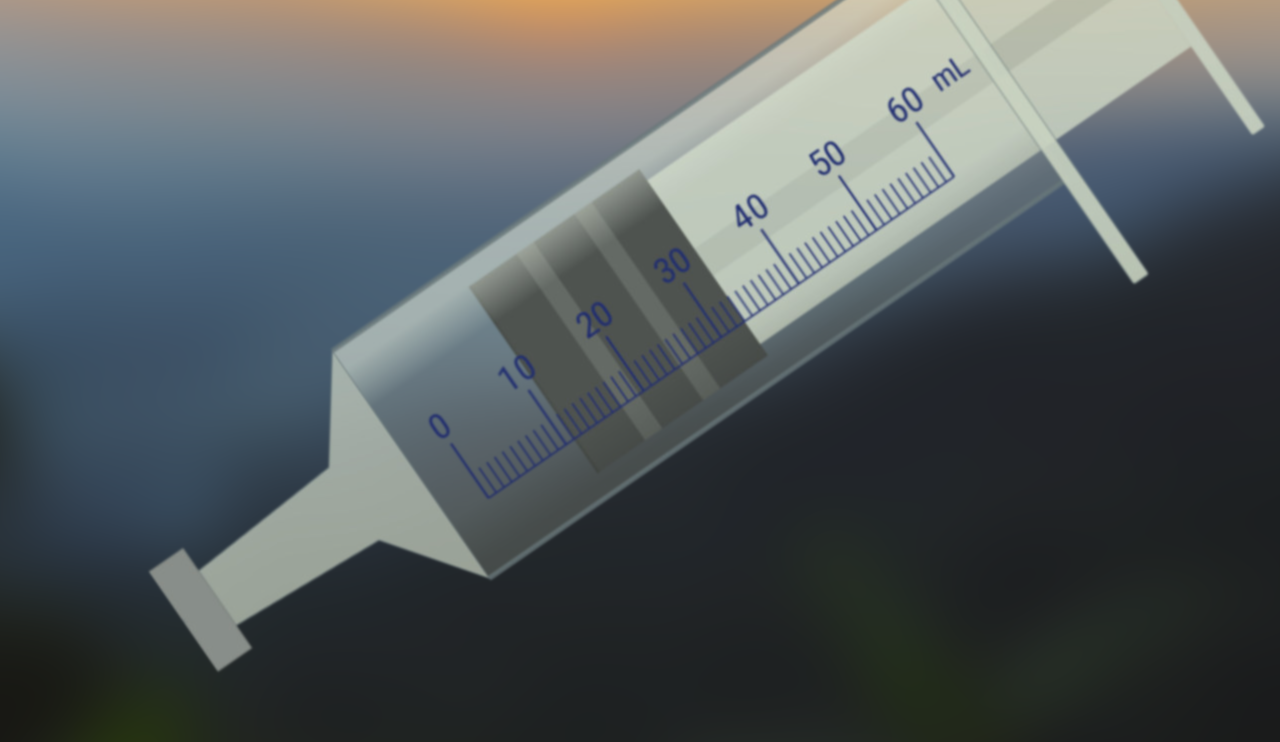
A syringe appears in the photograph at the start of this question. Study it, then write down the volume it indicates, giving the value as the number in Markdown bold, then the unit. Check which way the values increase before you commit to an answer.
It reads **11** mL
